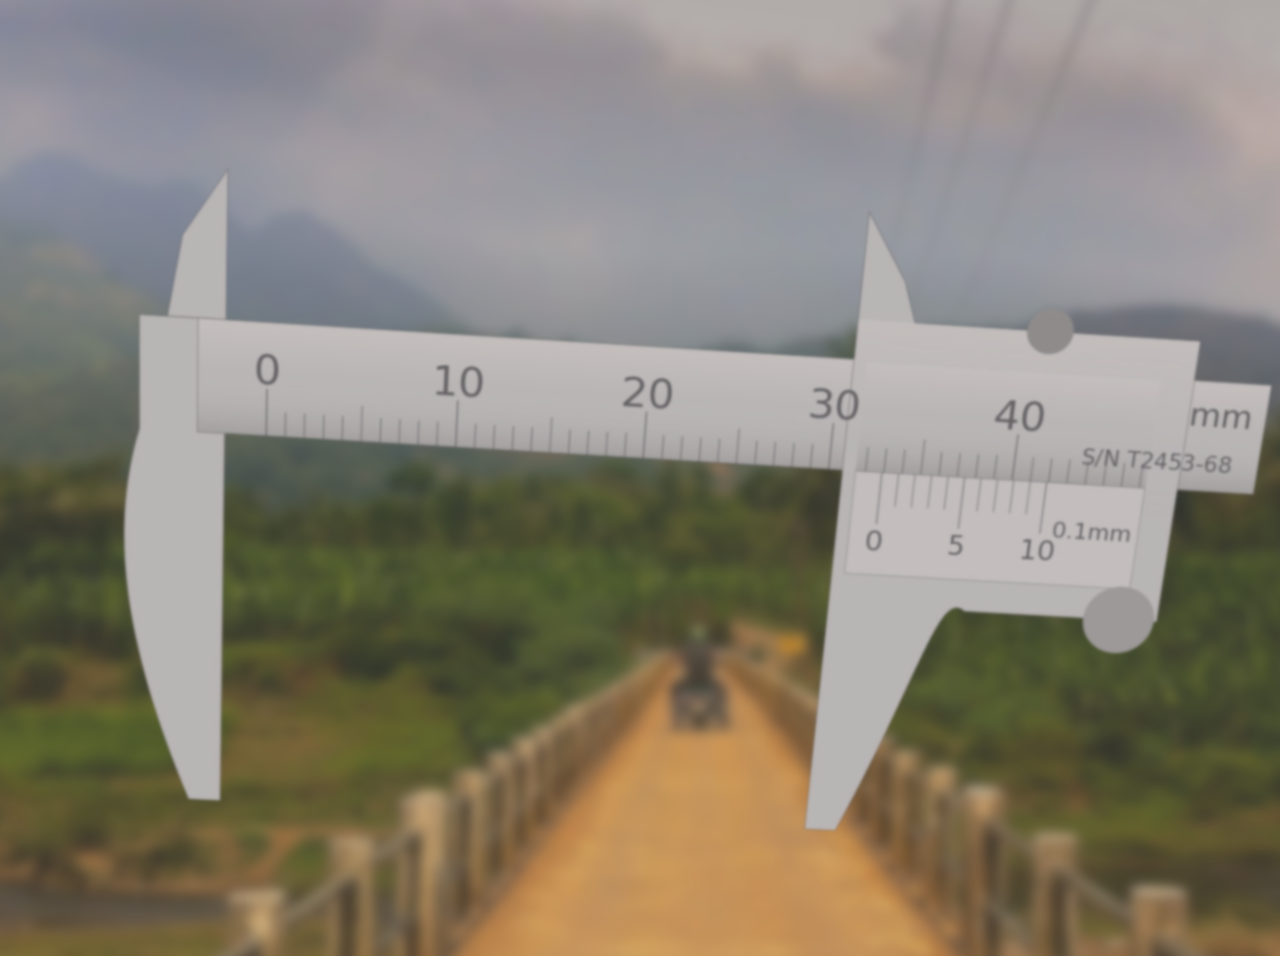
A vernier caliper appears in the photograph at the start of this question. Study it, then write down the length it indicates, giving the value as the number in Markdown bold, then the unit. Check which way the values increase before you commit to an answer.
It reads **32.9** mm
